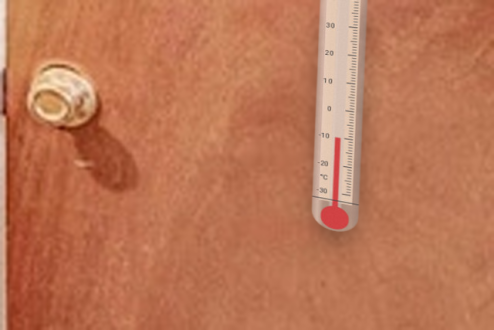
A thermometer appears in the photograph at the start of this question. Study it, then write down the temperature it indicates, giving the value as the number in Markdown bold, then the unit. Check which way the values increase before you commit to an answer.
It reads **-10** °C
